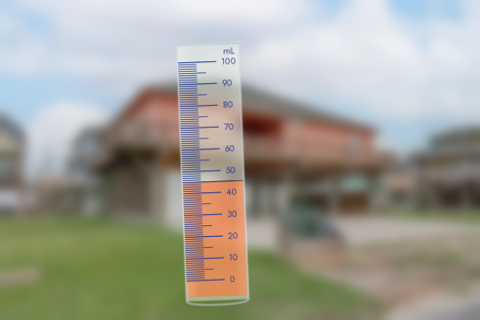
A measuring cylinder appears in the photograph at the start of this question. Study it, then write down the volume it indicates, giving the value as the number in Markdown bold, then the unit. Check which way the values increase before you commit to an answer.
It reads **45** mL
